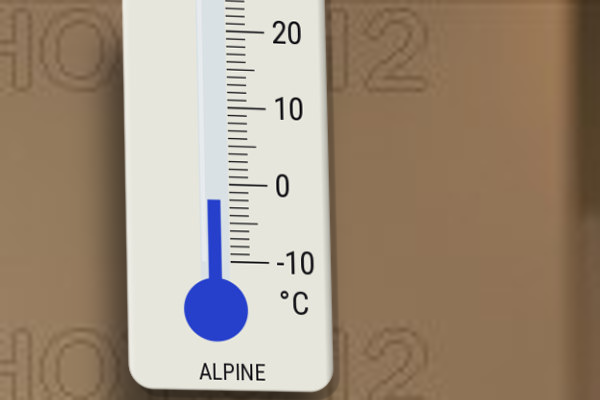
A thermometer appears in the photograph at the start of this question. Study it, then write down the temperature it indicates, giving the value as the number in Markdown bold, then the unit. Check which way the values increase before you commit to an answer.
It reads **-2** °C
